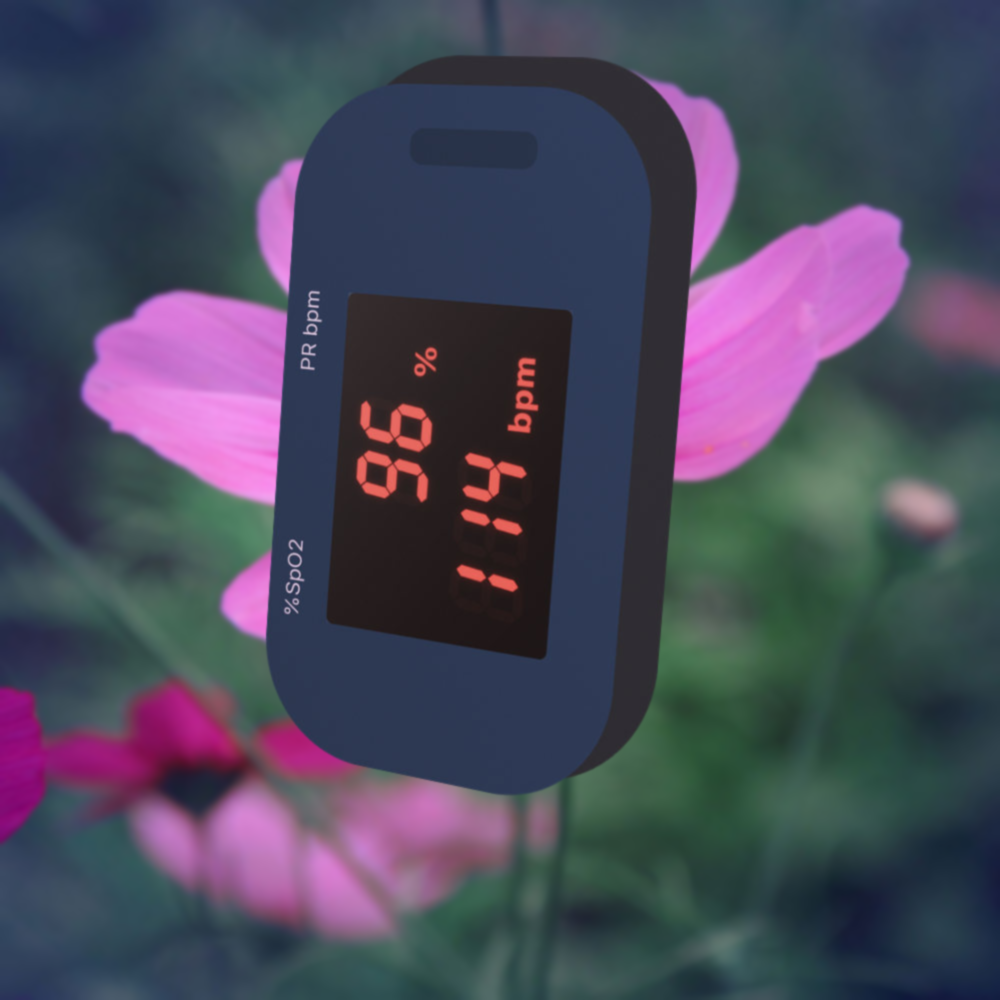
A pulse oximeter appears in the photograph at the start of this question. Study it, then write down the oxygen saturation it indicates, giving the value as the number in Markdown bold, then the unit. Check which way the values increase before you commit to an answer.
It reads **96** %
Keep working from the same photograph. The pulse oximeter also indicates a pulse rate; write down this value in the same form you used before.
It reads **114** bpm
